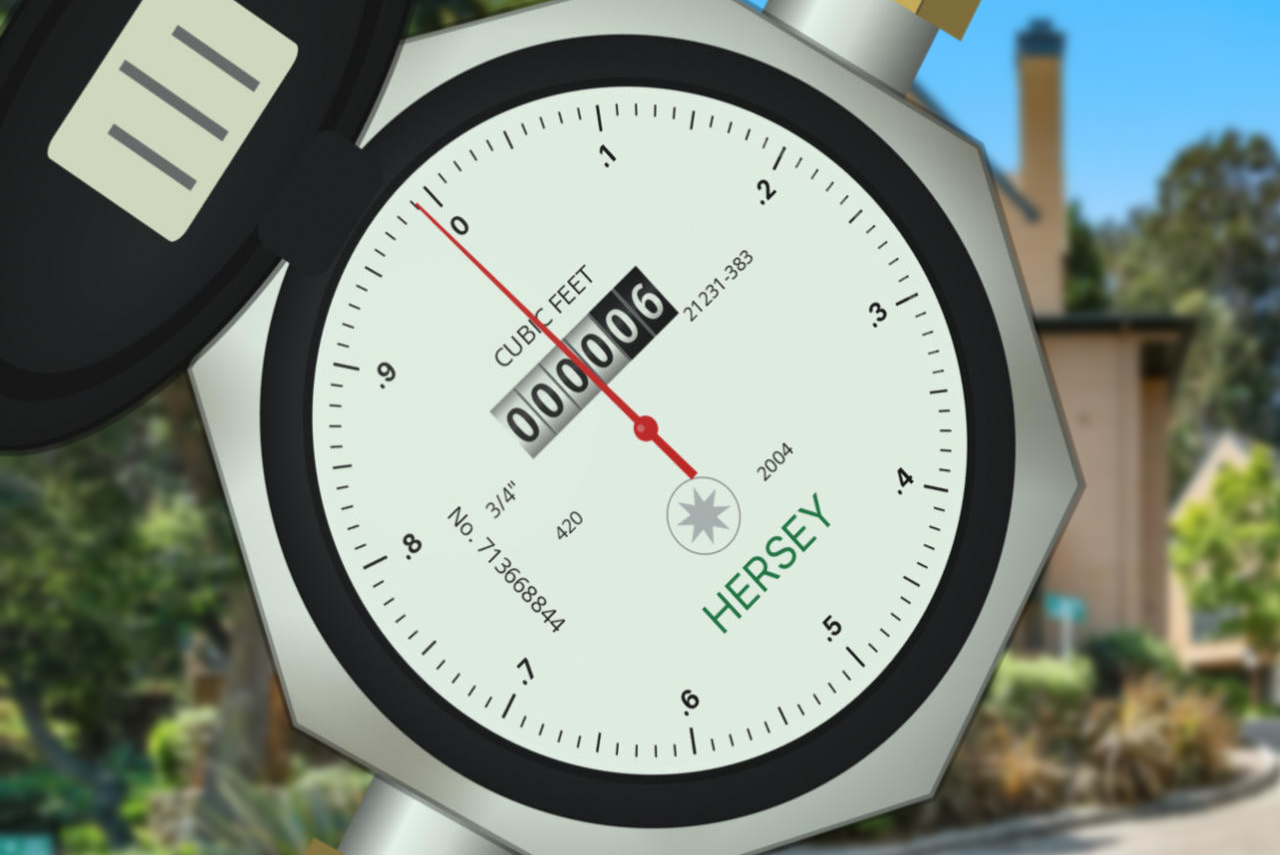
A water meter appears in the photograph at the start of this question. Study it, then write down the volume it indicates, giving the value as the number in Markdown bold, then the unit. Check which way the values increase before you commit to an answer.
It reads **5.99** ft³
